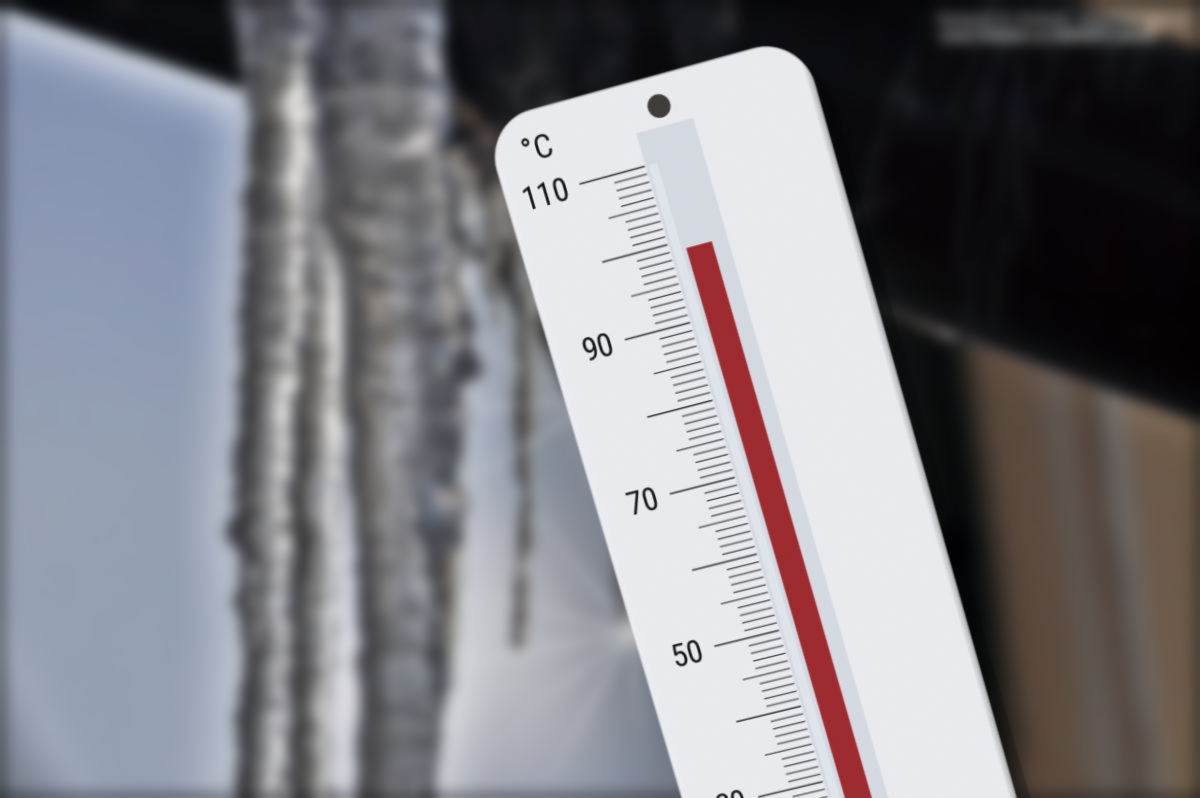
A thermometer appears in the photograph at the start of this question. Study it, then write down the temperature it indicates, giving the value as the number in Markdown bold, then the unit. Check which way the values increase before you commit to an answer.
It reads **99** °C
